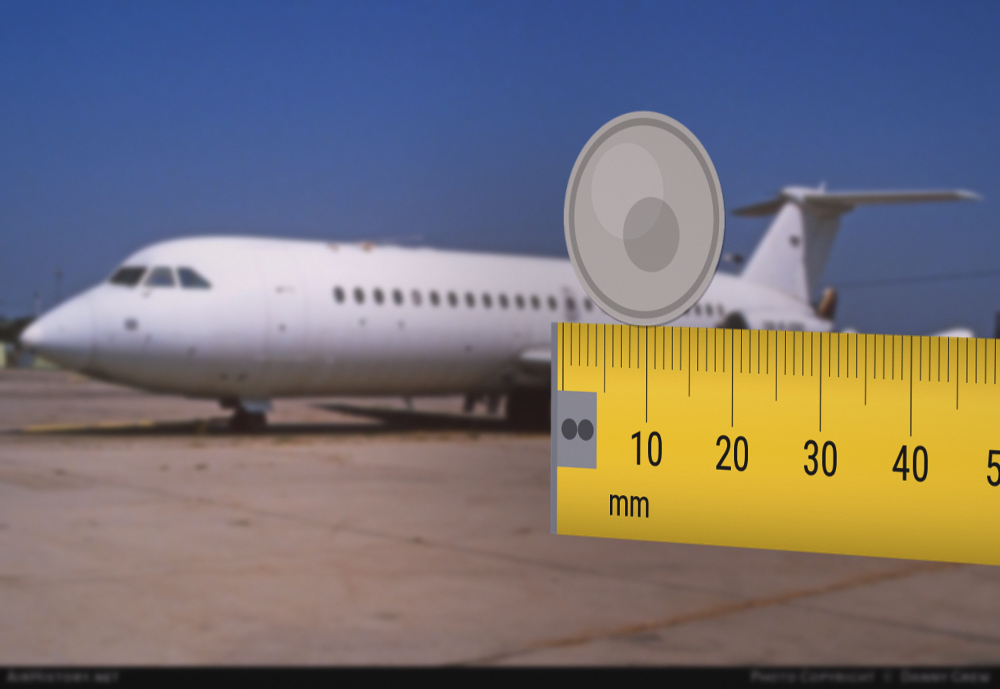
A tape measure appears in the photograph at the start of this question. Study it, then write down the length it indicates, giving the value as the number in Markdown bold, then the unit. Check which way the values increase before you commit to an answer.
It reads **19** mm
